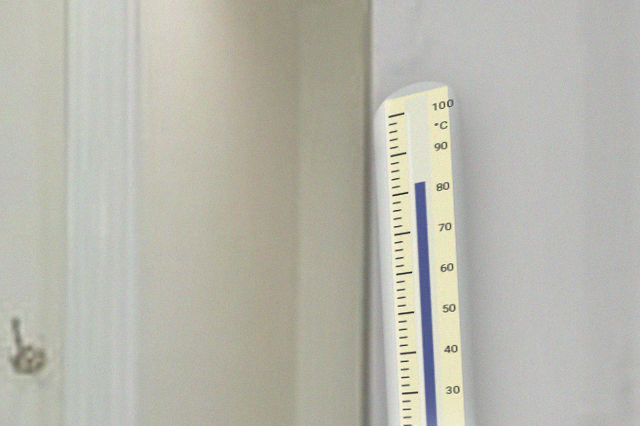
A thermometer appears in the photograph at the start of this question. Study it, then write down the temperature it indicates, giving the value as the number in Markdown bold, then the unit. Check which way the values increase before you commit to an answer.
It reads **82** °C
